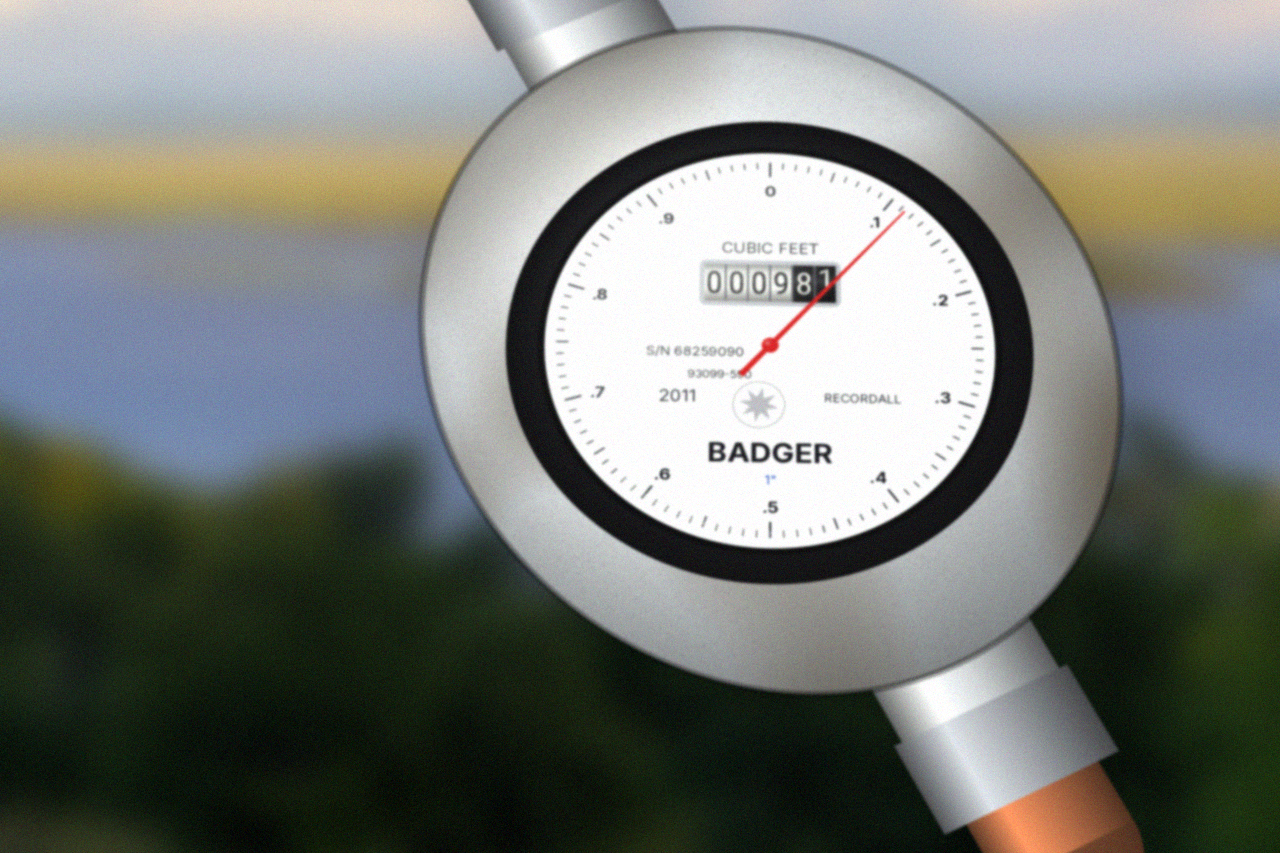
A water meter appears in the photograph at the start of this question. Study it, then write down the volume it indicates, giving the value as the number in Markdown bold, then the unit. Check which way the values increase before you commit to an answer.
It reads **981.11** ft³
